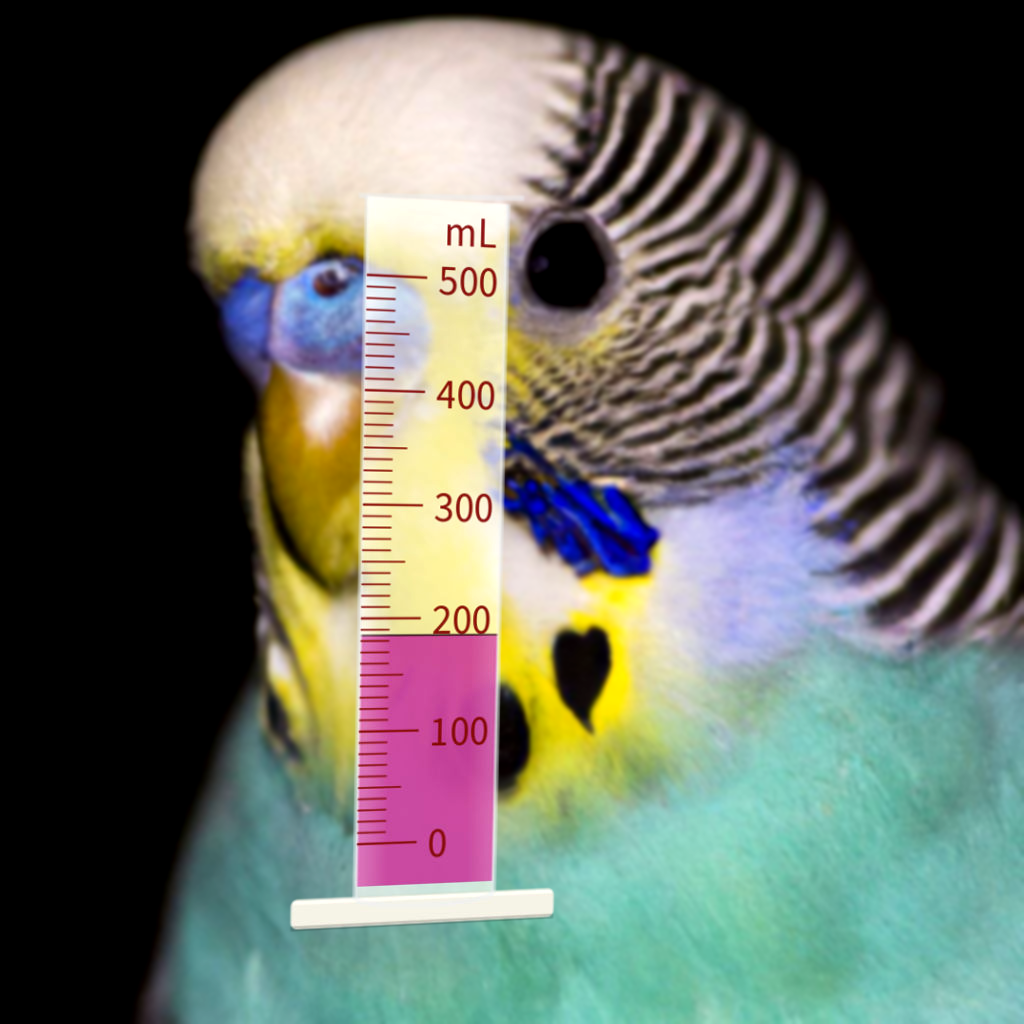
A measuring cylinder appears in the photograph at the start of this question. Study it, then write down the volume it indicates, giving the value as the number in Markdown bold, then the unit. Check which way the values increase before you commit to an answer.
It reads **185** mL
